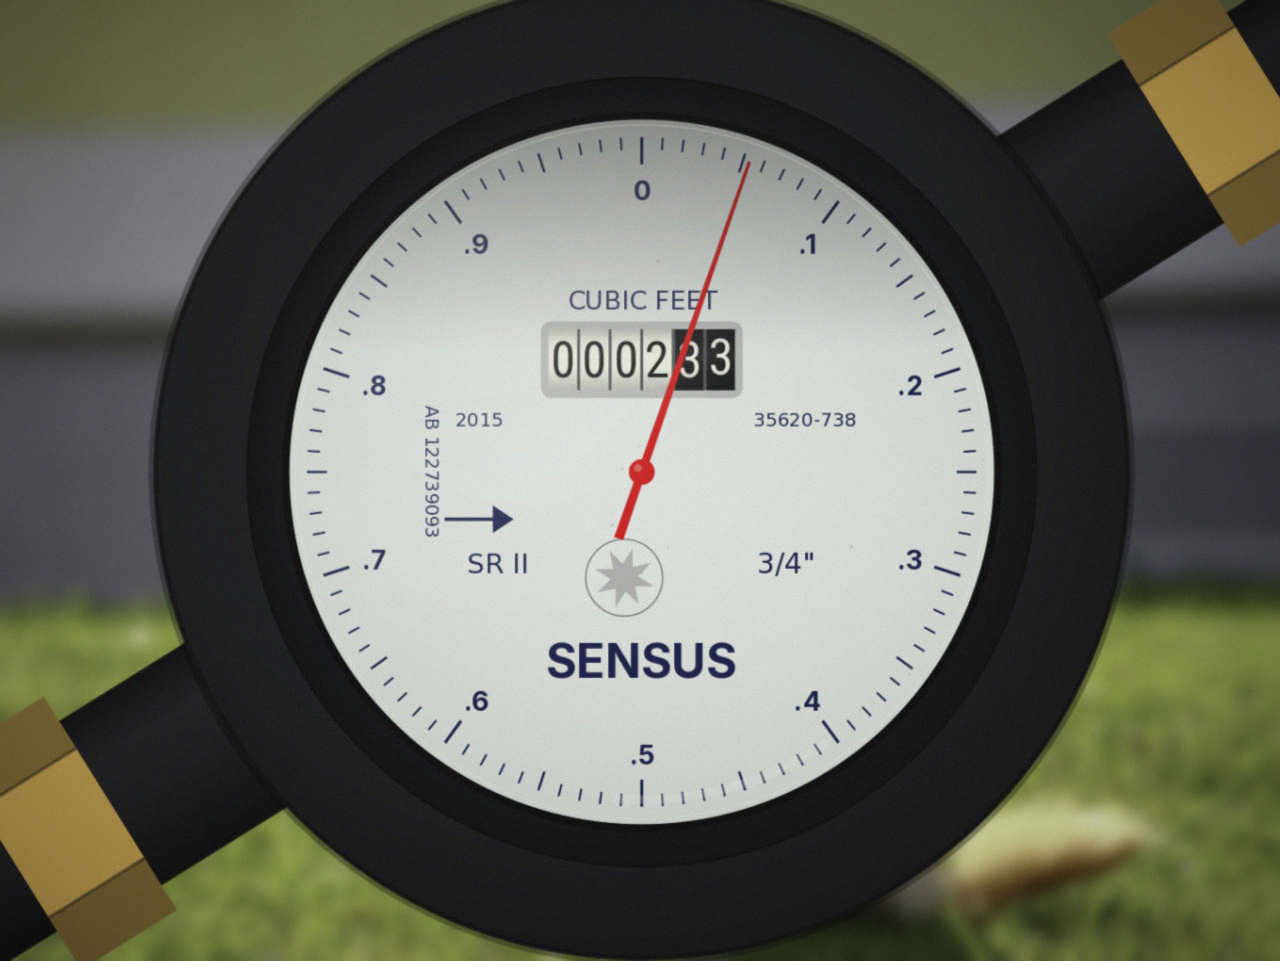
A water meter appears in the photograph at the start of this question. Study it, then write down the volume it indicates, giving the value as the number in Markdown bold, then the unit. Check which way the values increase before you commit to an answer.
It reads **233.05** ft³
